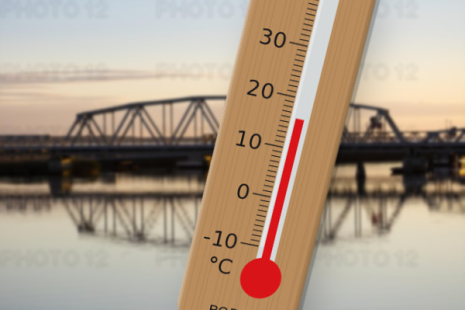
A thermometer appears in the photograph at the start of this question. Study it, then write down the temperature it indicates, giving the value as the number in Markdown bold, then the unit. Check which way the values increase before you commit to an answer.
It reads **16** °C
